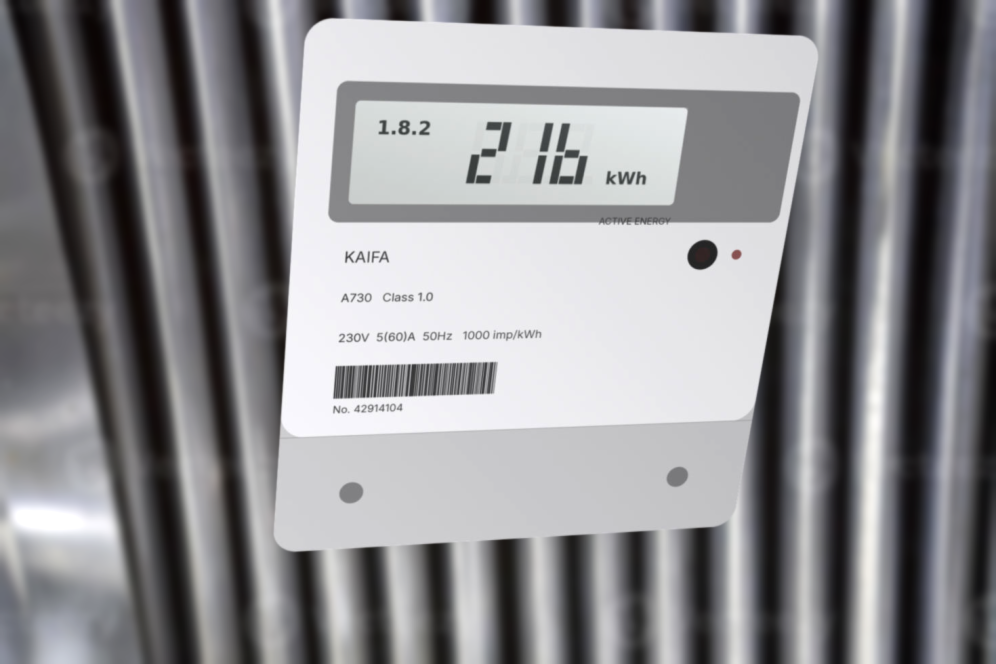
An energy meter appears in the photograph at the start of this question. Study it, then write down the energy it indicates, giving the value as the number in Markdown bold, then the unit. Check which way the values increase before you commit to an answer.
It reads **216** kWh
